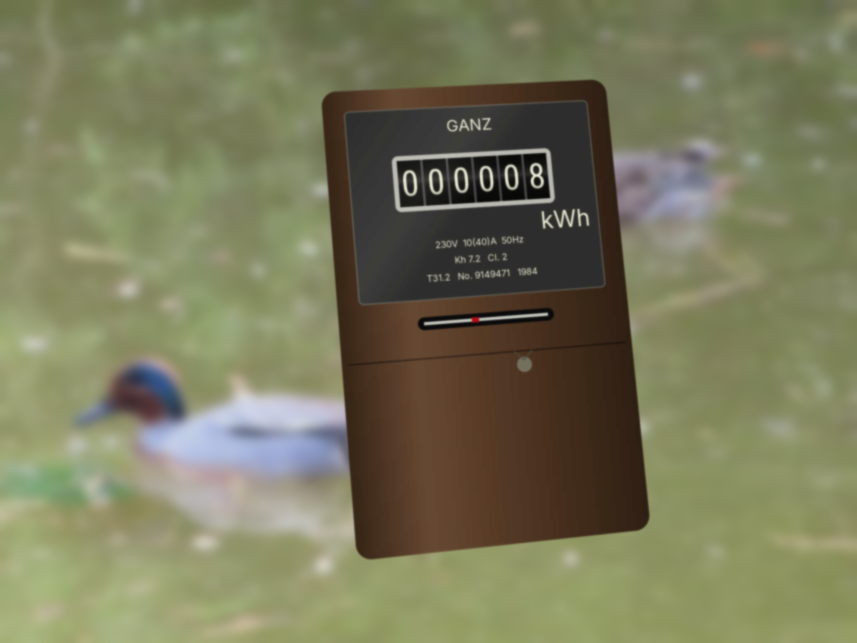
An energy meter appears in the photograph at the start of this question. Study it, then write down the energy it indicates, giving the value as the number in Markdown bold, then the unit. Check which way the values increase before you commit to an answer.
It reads **8** kWh
